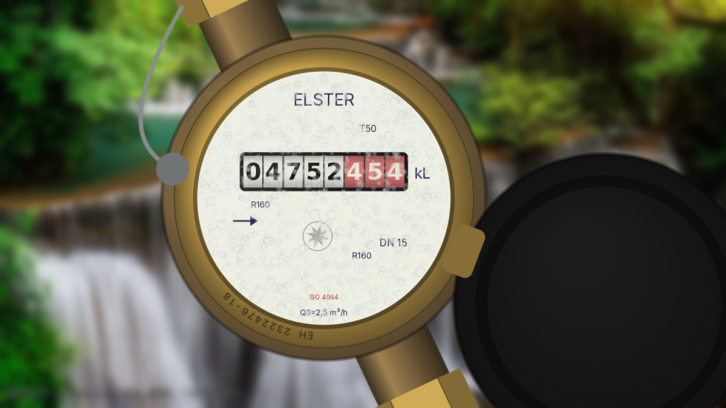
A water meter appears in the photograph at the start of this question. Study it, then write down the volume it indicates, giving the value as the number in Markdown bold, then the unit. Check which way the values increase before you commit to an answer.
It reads **4752.454** kL
